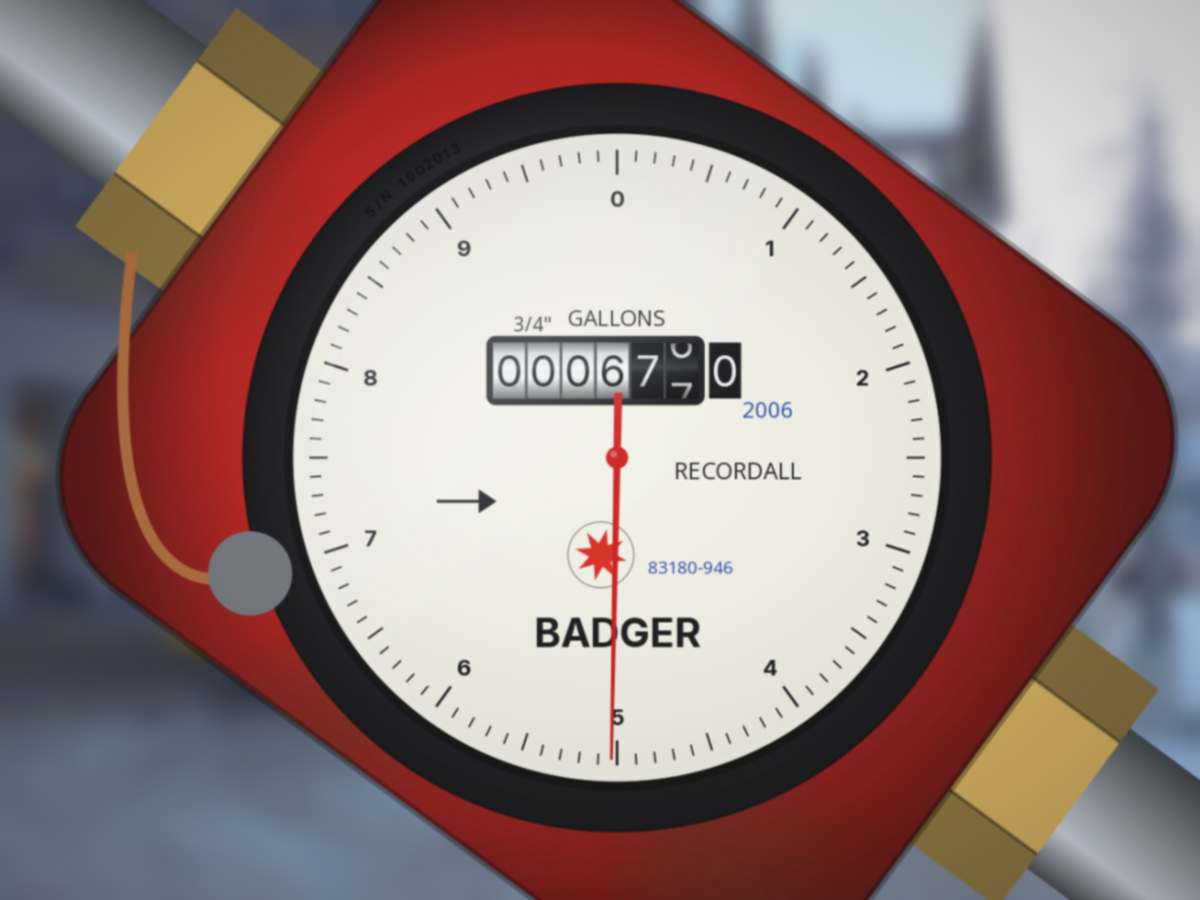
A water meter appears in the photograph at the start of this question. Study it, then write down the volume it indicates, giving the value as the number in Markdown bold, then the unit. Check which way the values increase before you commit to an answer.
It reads **6765.0** gal
